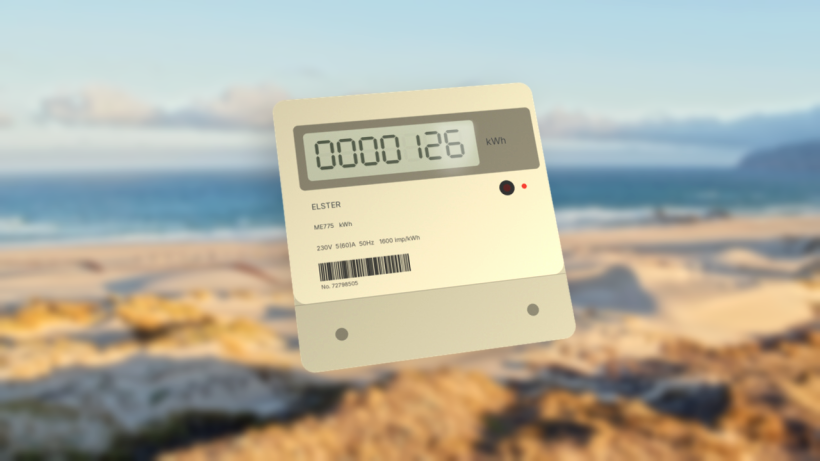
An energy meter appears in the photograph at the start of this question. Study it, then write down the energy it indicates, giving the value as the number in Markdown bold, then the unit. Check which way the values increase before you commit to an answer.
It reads **126** kWh
